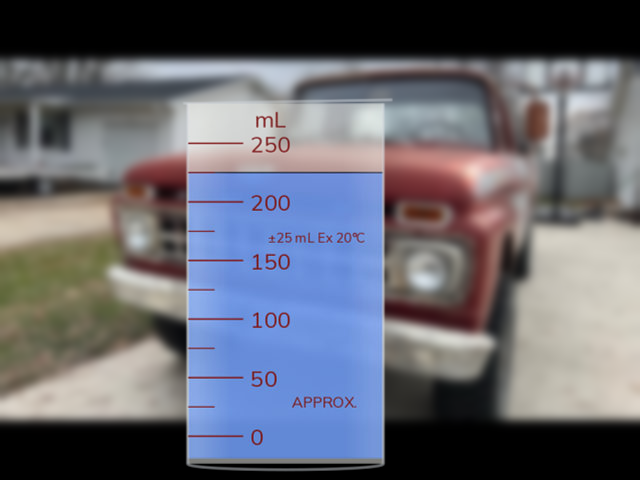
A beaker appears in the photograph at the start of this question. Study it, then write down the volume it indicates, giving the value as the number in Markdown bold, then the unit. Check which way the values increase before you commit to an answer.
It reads **225** mL
